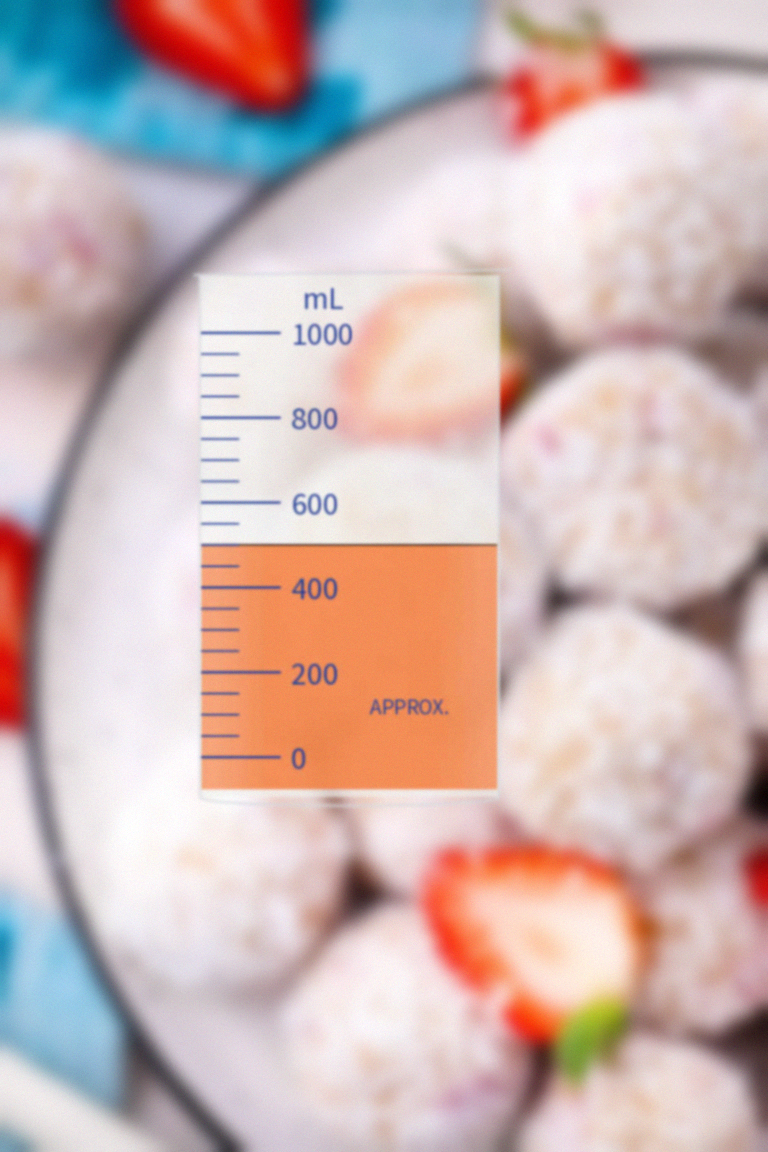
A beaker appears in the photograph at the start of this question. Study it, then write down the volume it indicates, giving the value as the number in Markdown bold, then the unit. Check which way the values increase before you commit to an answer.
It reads **500** mL
